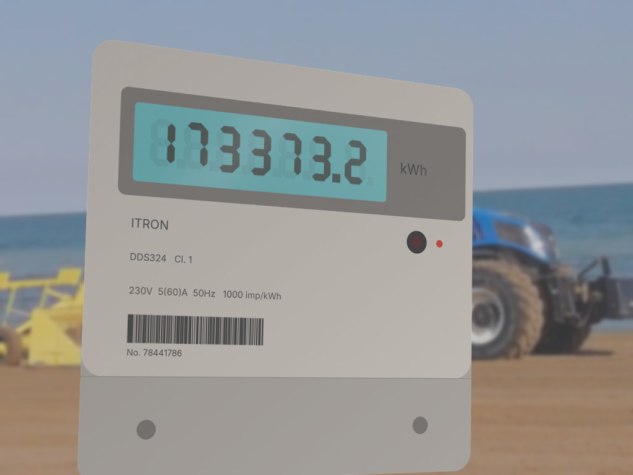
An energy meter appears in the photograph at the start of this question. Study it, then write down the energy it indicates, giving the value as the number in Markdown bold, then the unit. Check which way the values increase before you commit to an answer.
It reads **173373.2** kWh
